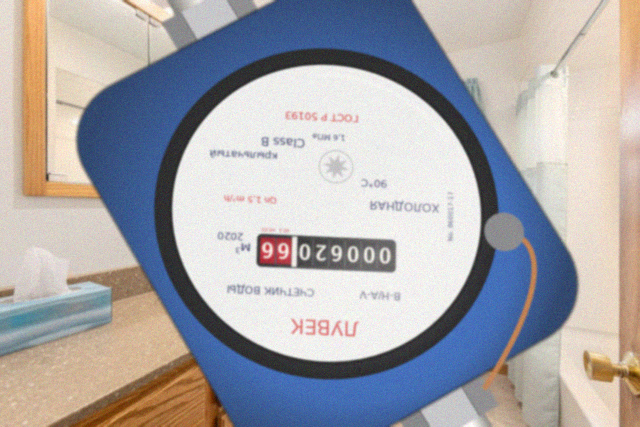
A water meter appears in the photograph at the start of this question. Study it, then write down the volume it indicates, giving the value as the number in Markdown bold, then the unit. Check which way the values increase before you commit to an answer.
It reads **620.66** m³
